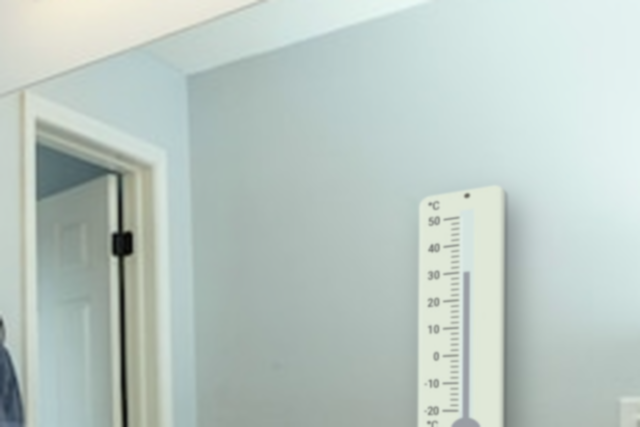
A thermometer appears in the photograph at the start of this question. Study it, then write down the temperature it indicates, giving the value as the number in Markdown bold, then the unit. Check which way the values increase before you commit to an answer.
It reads **30** °C
